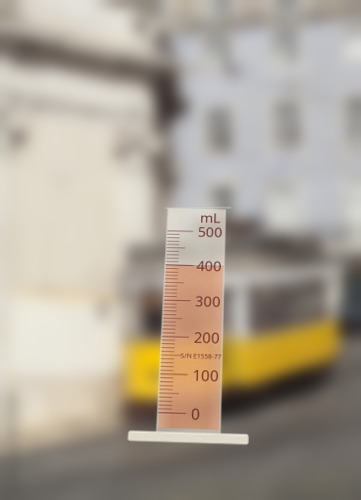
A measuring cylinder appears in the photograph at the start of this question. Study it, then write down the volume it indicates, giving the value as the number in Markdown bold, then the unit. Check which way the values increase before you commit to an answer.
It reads **400** mL
